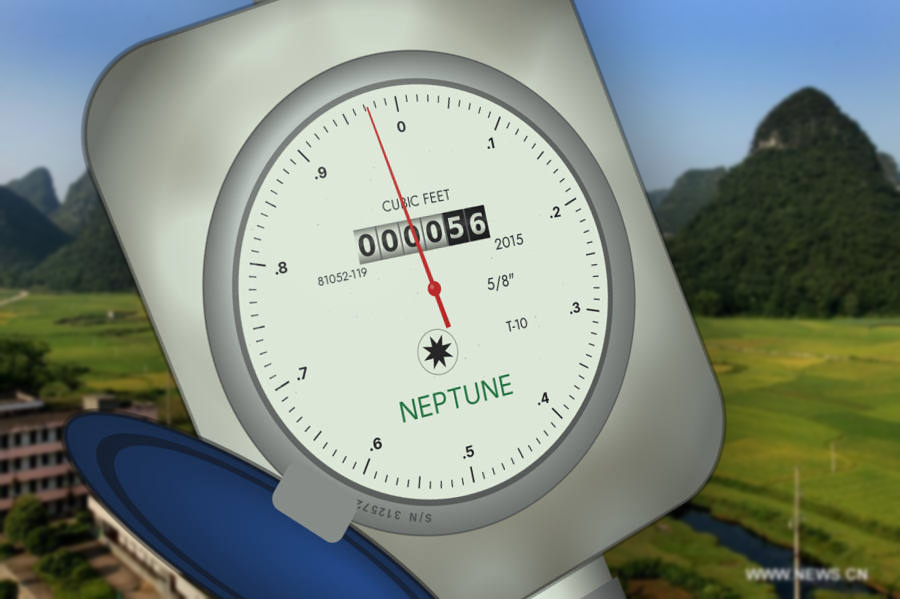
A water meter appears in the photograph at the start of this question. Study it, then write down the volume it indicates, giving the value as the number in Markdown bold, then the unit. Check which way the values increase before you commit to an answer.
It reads **55.97** ft³
